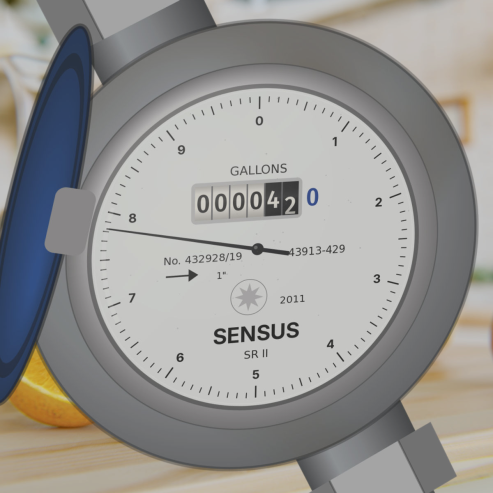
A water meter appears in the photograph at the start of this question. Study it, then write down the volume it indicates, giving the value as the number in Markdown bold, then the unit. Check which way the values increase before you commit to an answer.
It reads **417.8** gal
